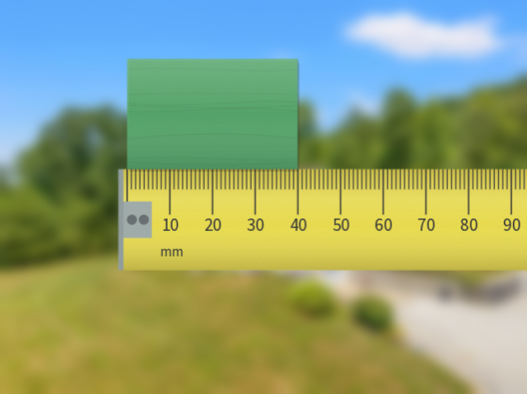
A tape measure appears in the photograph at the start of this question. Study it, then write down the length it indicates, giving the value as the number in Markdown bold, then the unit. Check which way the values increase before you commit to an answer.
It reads **40** mm
